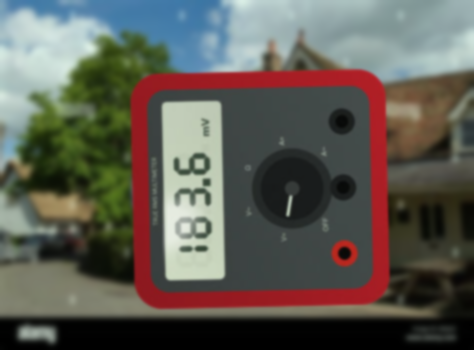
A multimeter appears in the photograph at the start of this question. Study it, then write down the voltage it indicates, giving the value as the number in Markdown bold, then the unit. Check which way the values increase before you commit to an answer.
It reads **183.6** mV
